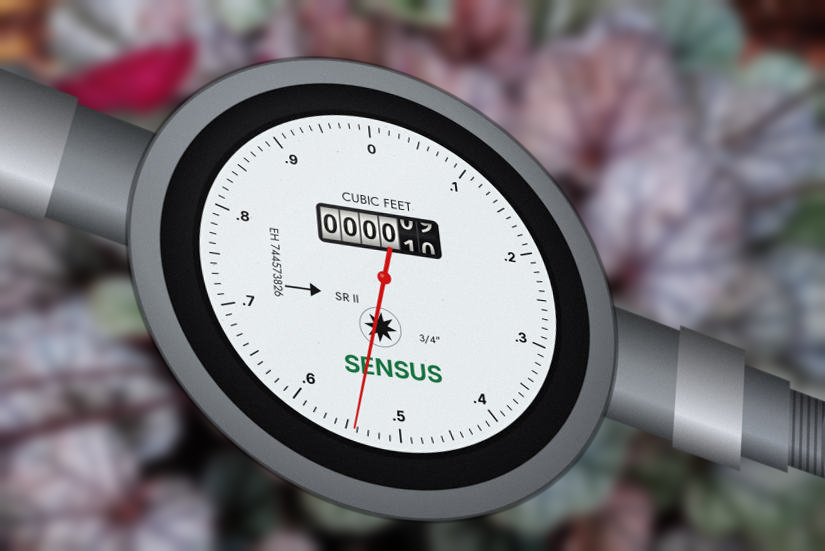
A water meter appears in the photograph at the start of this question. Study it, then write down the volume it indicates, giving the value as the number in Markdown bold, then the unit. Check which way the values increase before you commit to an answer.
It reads **9.54** ft³
